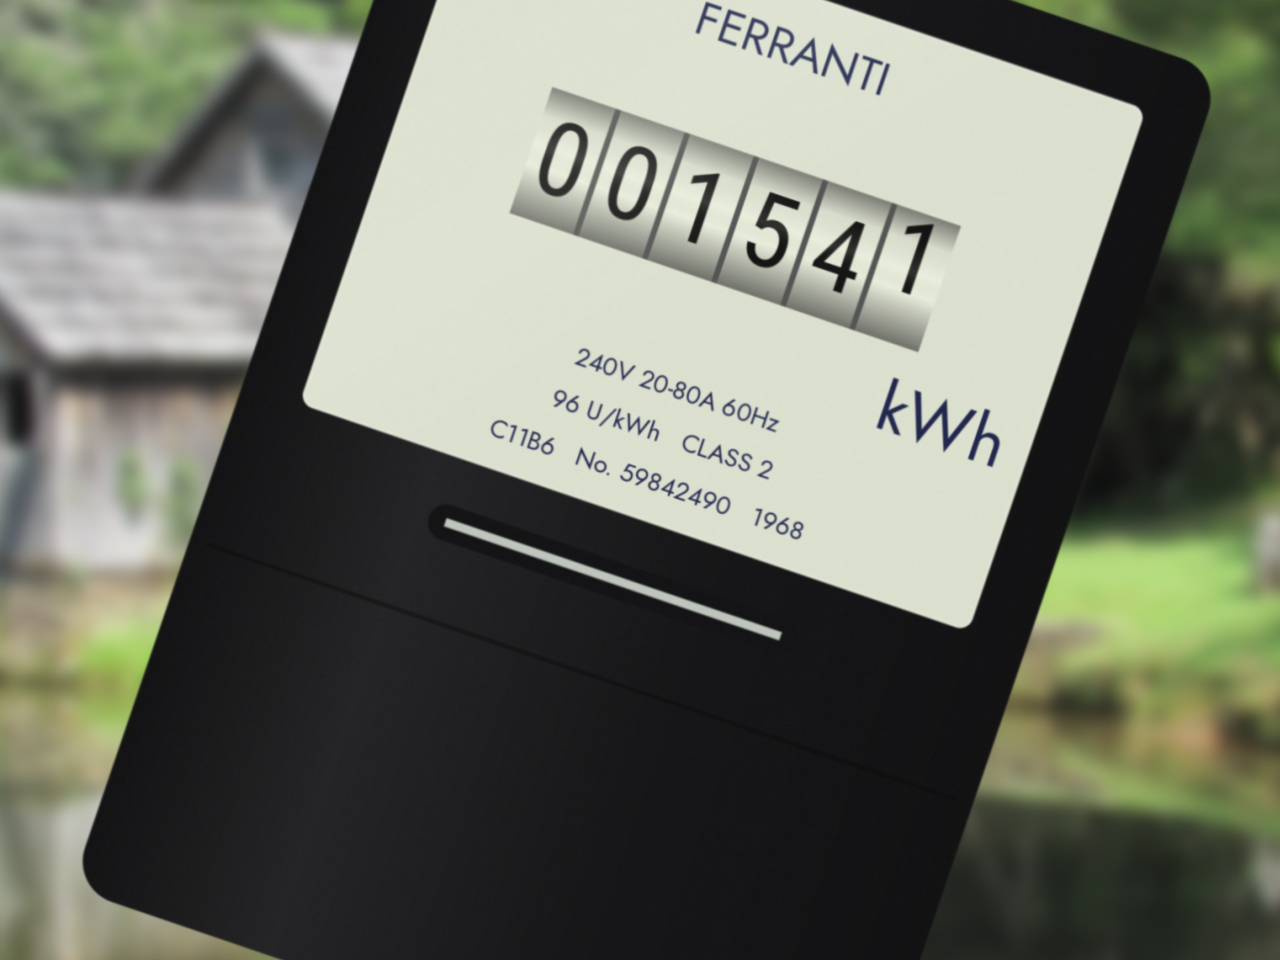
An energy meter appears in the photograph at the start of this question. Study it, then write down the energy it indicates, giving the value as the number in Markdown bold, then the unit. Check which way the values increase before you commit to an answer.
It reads **1541** kWh
